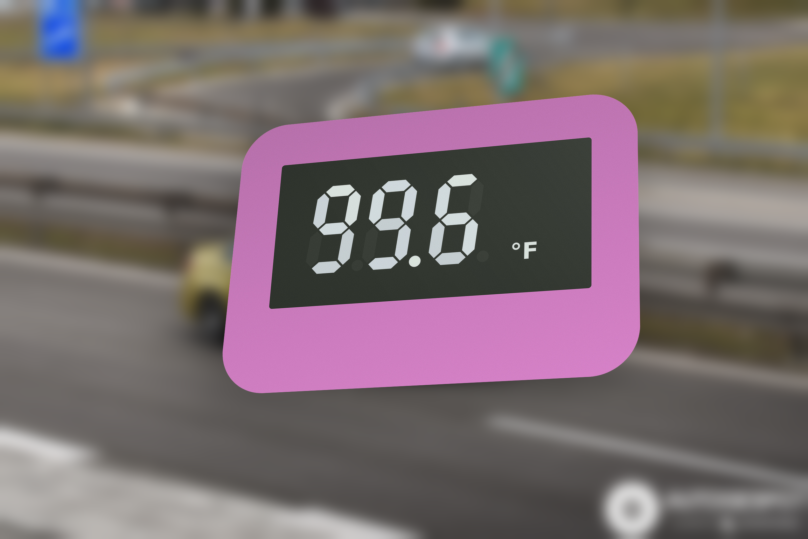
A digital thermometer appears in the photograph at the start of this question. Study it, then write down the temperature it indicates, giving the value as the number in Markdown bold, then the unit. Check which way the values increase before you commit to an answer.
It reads **99.6** °F
